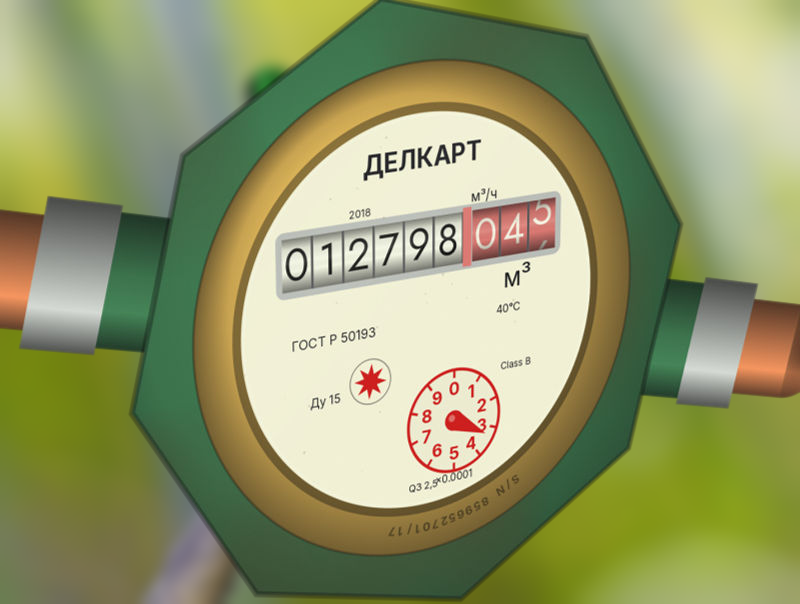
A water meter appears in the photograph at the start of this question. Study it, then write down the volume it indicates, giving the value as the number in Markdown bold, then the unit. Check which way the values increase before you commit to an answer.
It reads **12798.0453** m³
